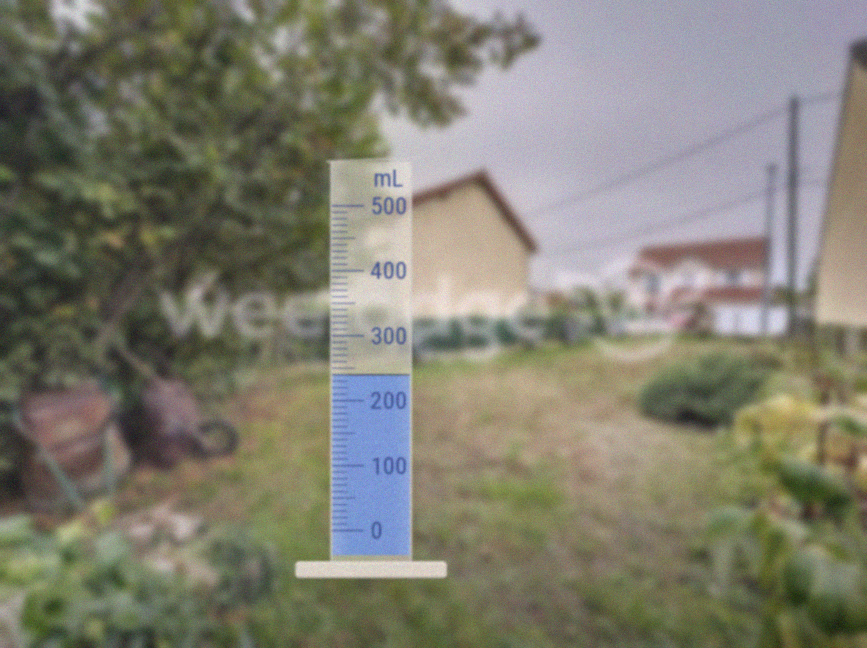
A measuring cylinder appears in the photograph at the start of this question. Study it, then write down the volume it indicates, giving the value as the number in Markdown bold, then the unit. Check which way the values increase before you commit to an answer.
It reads **240** mL
